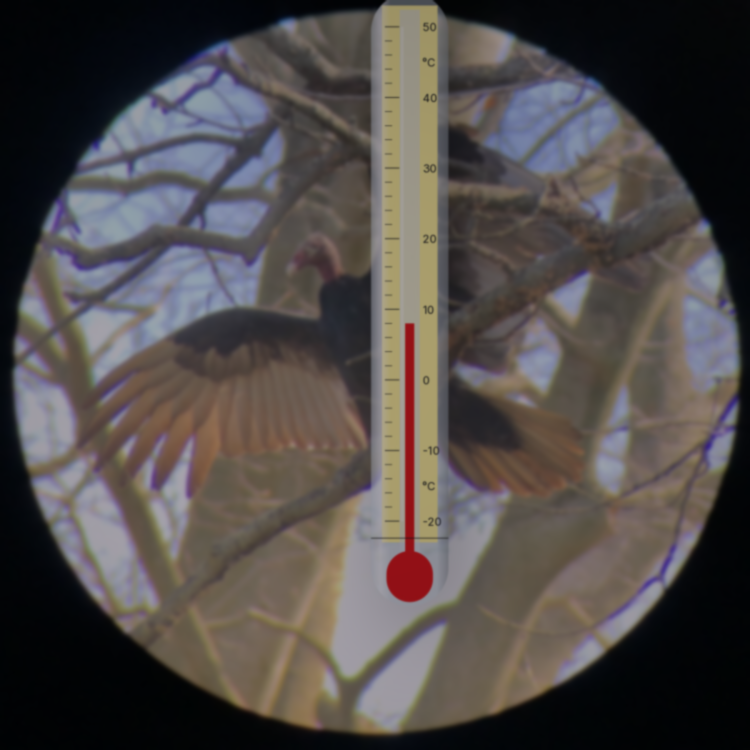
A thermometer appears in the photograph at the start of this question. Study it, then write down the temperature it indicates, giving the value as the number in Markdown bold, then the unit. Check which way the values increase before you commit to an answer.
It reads **8** °C
